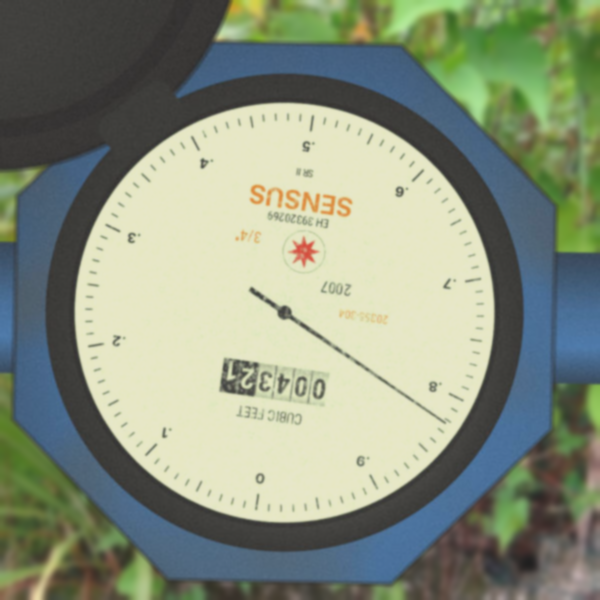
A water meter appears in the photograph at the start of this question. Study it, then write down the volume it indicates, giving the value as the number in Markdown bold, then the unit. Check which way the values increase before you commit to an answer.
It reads **4320.82** ft³
